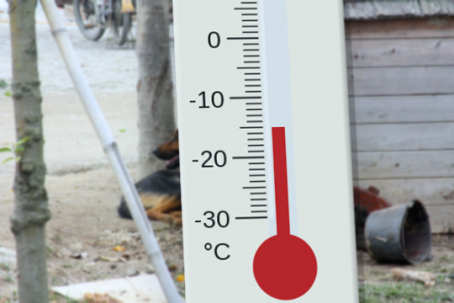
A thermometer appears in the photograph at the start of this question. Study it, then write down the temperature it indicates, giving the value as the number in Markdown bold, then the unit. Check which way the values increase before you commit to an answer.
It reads **-15** °C
